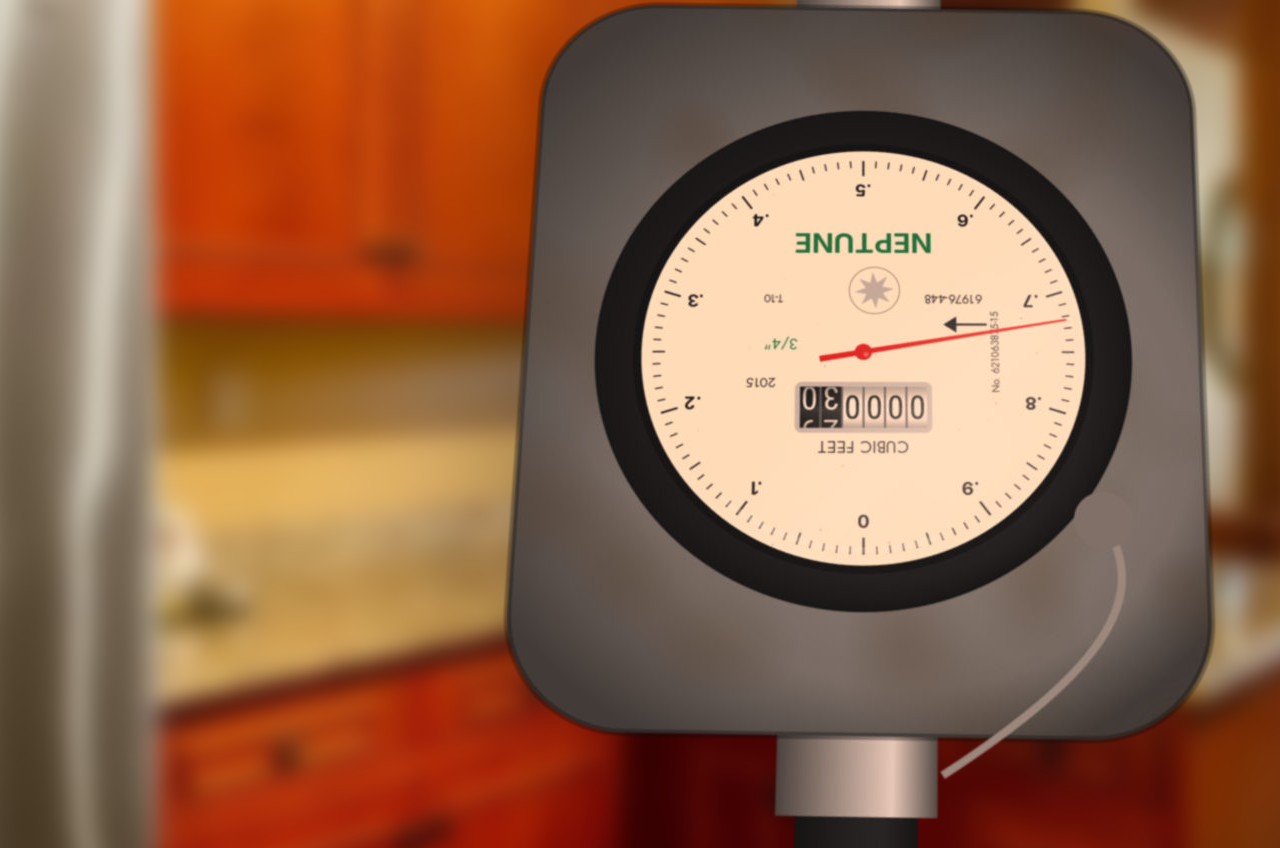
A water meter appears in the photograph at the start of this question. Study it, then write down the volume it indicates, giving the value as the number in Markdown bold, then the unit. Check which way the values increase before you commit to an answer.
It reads **29.72** ft³
